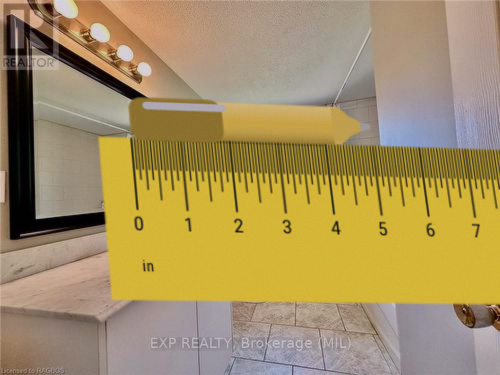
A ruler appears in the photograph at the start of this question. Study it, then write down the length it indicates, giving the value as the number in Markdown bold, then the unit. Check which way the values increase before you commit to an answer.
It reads **5** in
